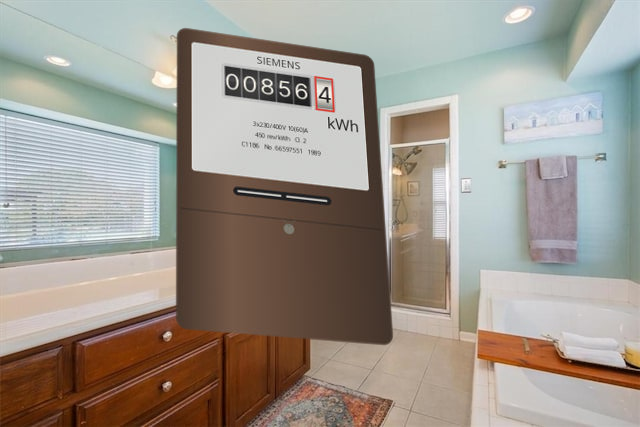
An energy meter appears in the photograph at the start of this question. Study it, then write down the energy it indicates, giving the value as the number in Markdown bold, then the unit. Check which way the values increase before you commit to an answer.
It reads **856.4** kWh
